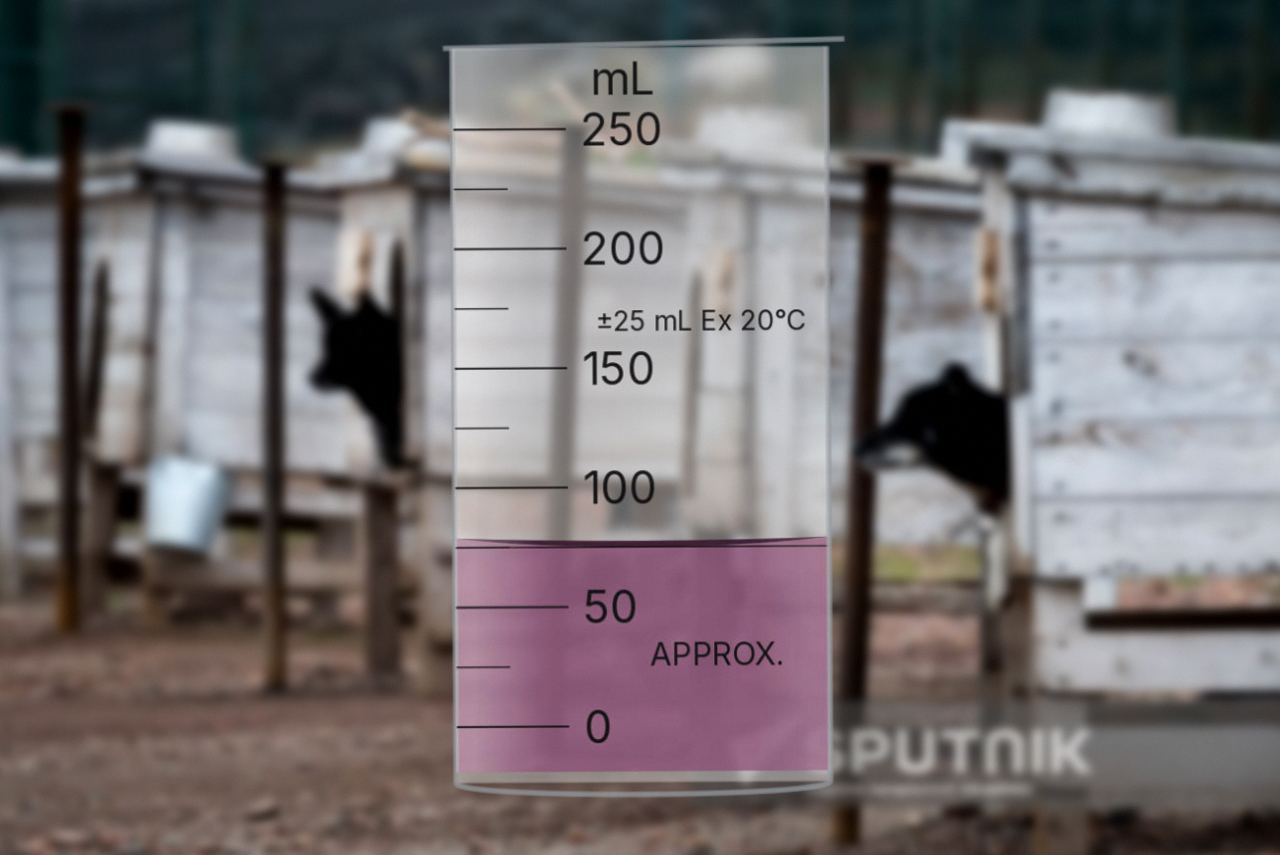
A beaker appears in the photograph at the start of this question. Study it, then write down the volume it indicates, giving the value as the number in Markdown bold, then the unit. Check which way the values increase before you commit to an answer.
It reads **75** mL
